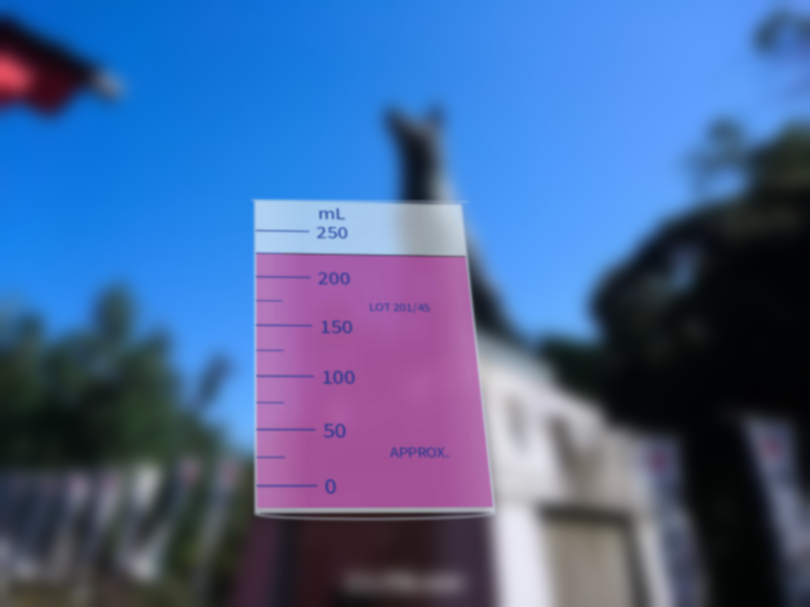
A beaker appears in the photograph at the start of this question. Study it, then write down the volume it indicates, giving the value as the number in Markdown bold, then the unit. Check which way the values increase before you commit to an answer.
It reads **225** mL
